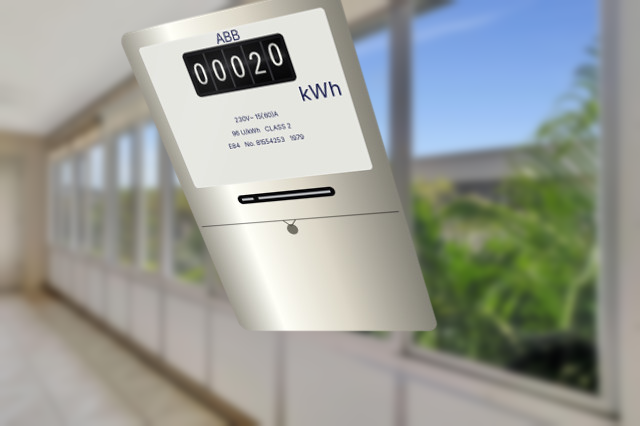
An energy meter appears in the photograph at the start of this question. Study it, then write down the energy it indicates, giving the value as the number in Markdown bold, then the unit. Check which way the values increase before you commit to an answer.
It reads **20** kWh
